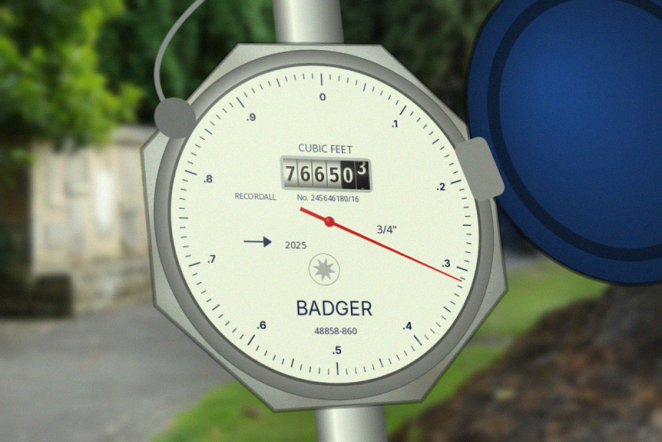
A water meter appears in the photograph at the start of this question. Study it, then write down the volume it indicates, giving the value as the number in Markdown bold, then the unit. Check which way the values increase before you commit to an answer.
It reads **766503.31** ft³
